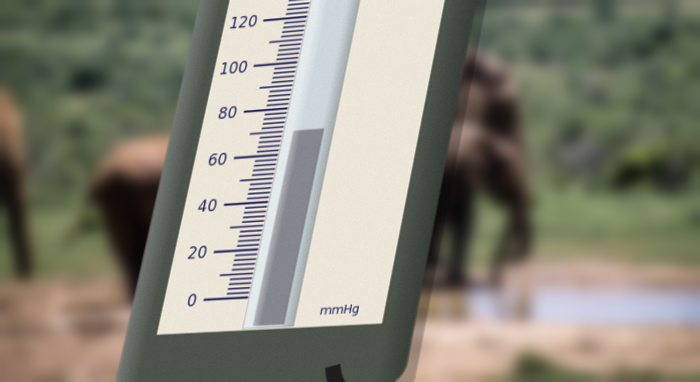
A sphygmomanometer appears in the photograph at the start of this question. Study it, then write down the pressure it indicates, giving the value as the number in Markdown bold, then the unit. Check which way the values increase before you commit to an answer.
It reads **70** mmHg
